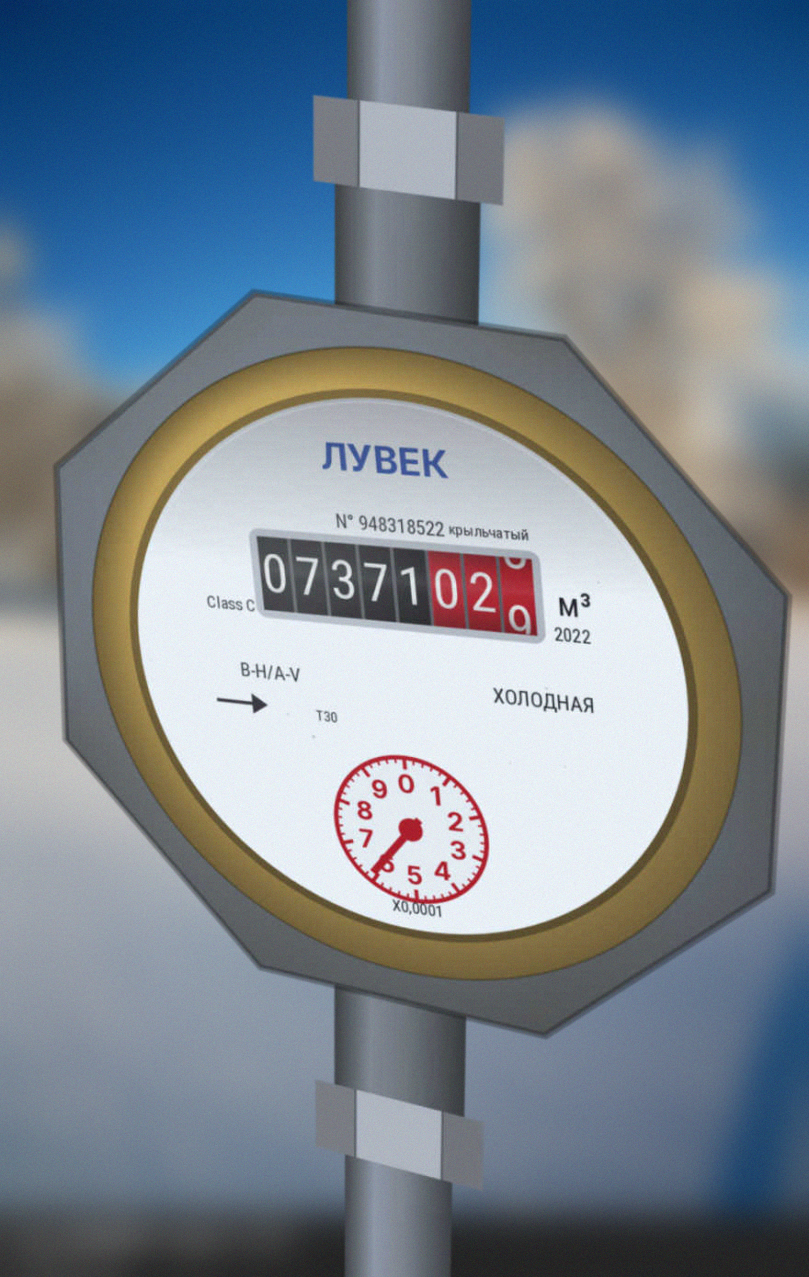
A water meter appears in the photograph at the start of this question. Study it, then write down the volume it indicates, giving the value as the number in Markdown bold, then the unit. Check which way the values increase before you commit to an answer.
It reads **7371.0286** m³
